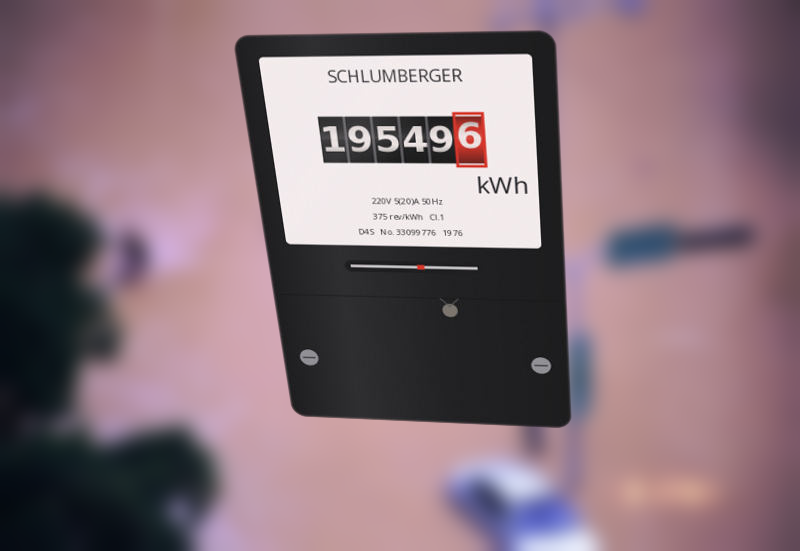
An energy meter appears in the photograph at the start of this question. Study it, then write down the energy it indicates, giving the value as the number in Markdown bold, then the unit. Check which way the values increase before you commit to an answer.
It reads **19549.6** kWh
